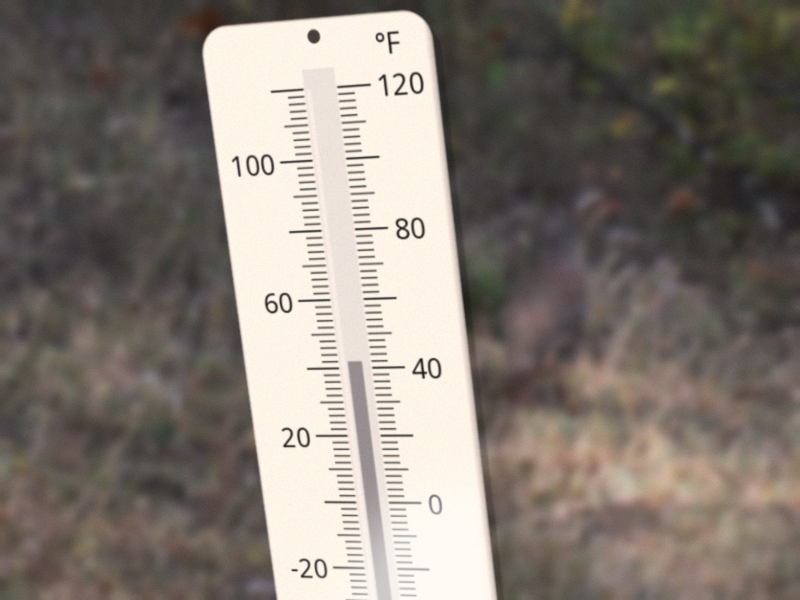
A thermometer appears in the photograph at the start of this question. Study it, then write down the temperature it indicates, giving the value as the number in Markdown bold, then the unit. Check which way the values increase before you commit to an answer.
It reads **42** °F
